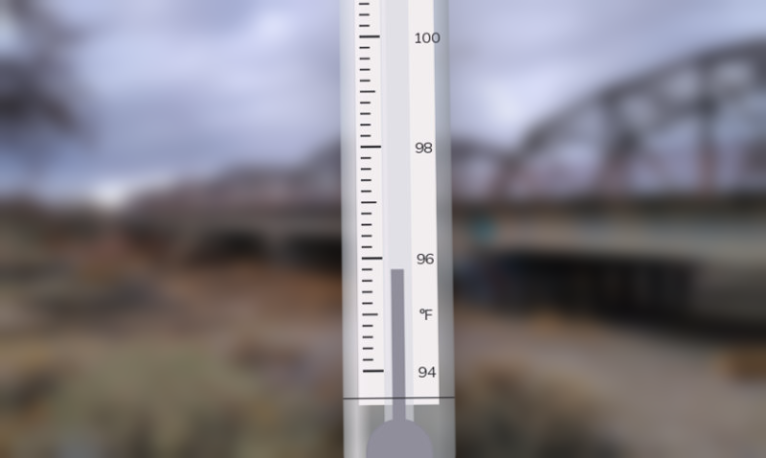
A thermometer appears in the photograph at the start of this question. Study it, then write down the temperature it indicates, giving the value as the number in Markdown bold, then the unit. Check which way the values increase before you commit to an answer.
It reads **95.8** °F
